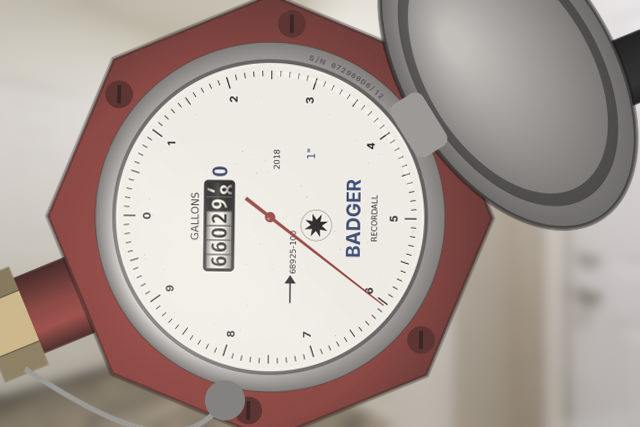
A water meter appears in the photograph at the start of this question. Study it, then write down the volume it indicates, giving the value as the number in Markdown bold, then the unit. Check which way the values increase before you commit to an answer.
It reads **6602976.0** gal
